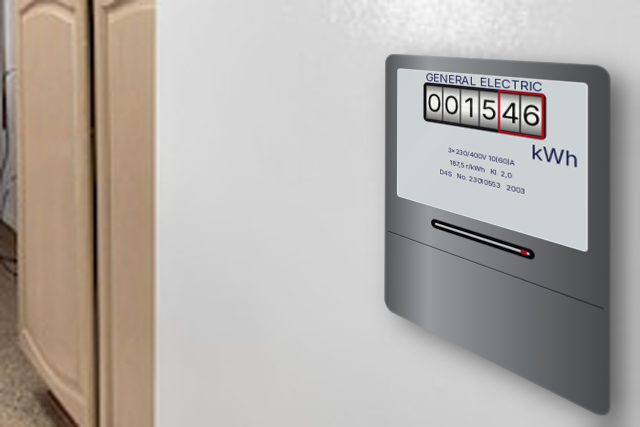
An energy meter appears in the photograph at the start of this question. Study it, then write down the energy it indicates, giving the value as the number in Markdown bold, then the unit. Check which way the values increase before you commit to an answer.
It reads **15.46** kWh
